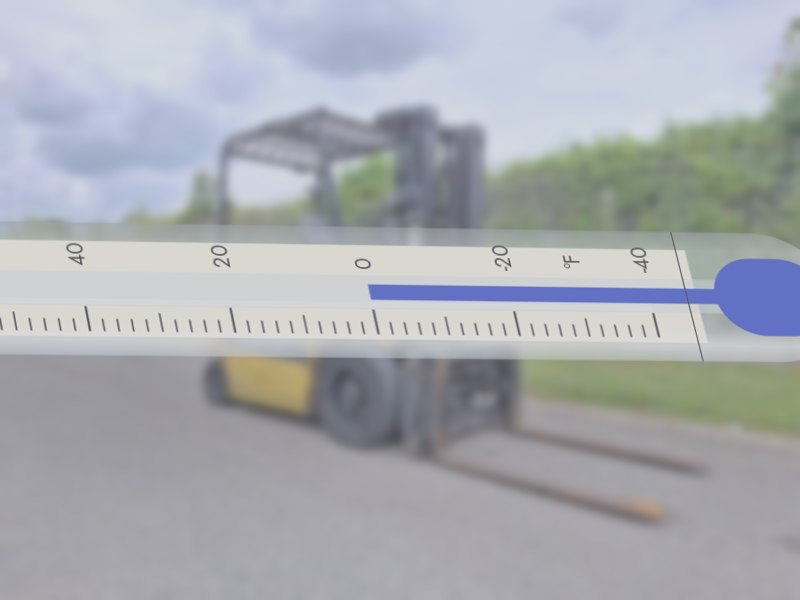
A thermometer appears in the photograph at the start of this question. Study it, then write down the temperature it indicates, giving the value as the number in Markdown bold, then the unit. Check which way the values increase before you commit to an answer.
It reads **0** °F
